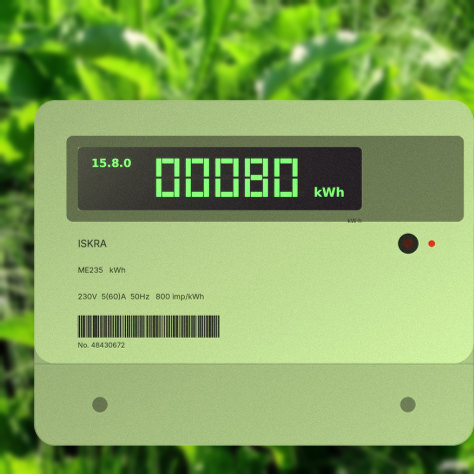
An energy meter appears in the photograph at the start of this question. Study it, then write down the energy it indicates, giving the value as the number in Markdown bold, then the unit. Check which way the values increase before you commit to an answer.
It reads **80** kWh
